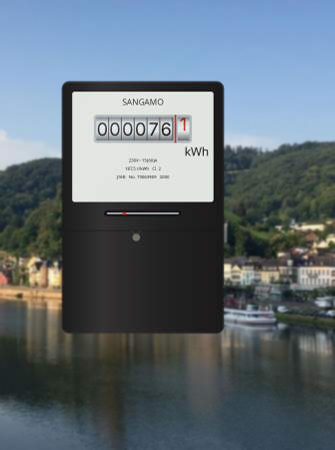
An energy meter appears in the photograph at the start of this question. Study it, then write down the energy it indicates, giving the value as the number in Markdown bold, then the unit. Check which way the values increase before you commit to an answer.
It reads **76.1** kWh
